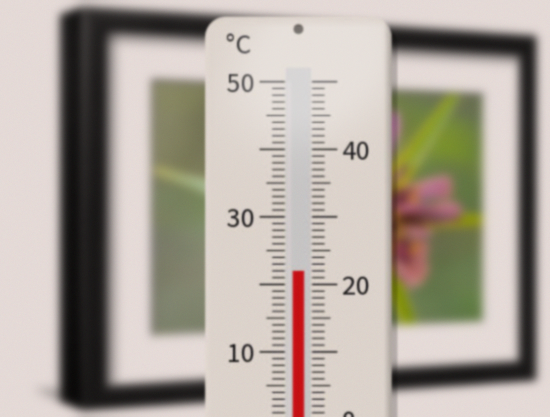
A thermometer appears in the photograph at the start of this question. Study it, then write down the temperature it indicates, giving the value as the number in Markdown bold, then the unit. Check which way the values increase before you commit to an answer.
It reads **22** °C
